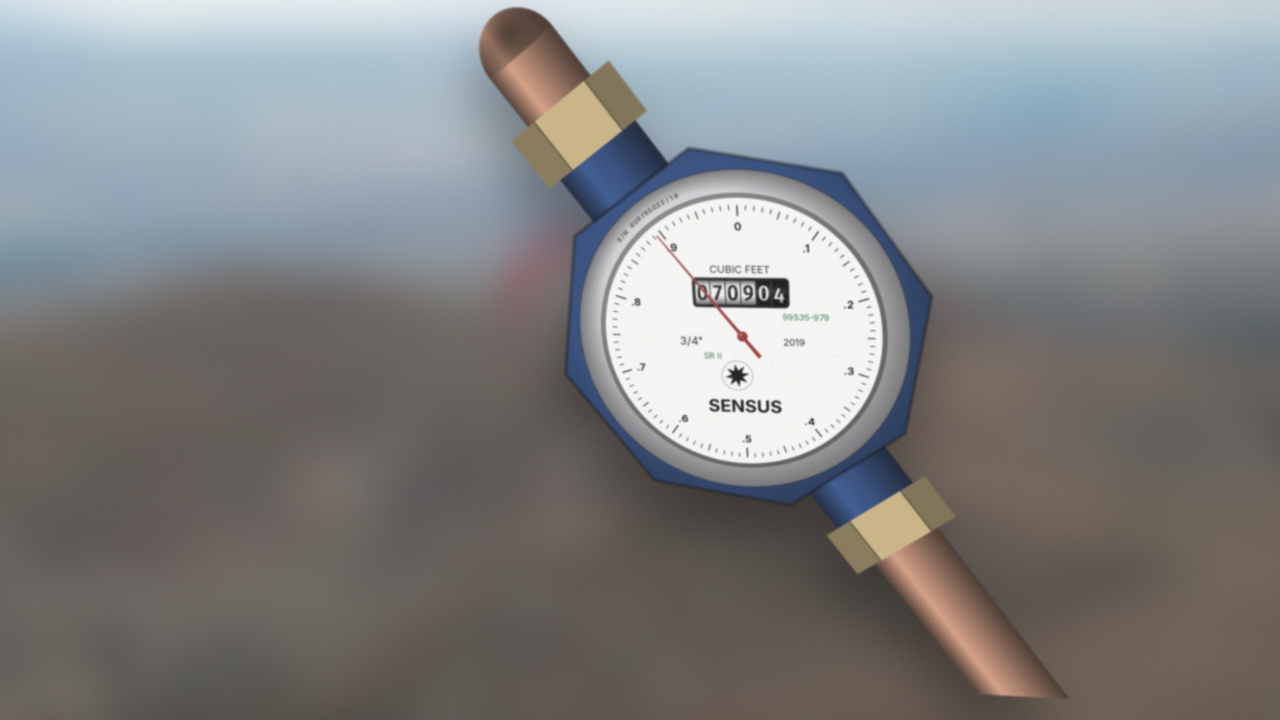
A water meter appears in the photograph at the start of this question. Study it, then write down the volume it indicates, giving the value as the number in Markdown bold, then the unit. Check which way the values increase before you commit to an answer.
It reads **70903.89** ft³
